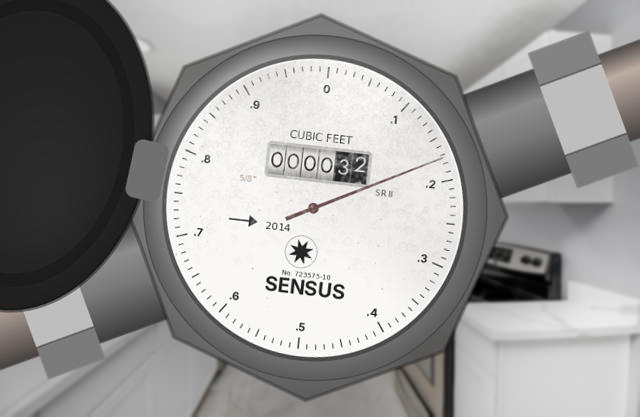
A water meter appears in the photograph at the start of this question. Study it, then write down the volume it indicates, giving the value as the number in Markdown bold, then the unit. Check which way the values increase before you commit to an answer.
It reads **32.17** ft³
